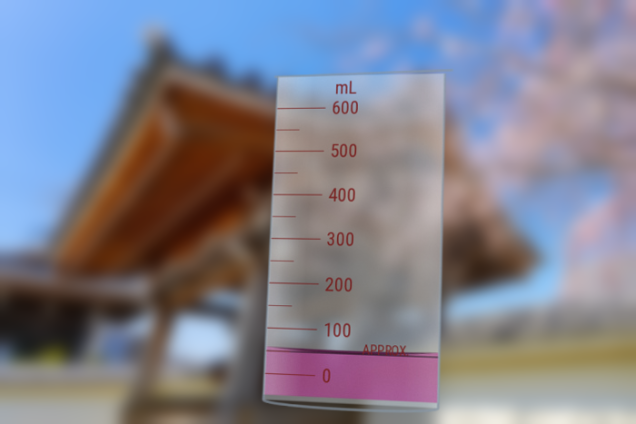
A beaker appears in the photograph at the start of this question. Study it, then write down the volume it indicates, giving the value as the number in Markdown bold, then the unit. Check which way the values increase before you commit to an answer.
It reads **50** mL
